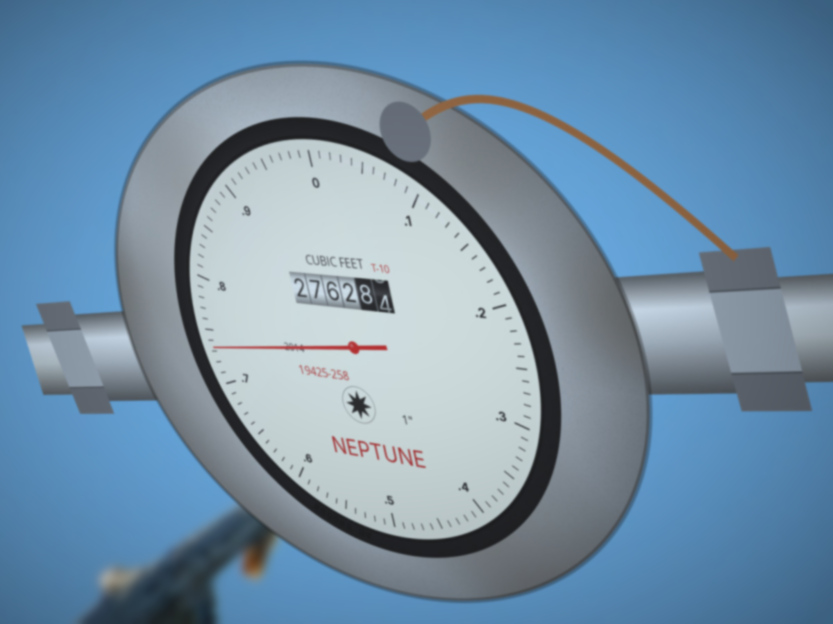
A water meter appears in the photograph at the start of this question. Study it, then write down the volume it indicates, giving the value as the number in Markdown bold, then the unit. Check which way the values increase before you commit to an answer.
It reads **276283.73** ft³
